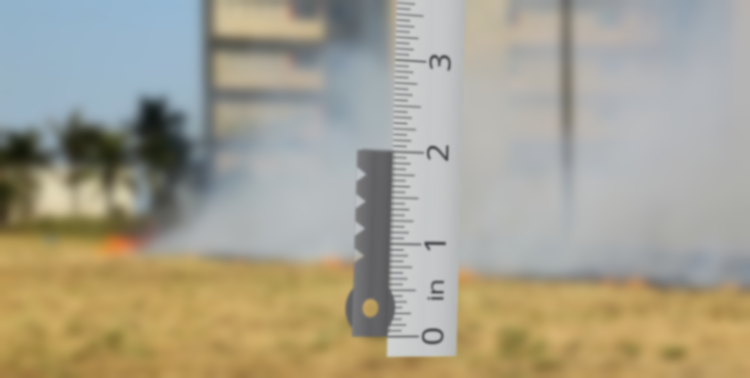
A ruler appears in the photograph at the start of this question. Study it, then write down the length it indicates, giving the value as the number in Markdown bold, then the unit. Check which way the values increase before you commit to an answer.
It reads **2** in
